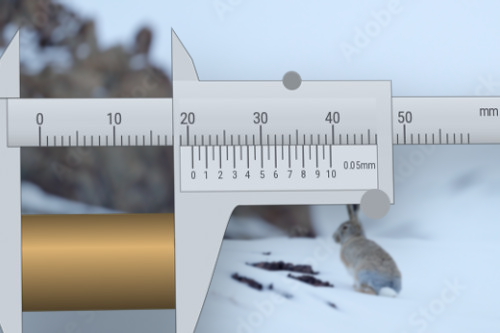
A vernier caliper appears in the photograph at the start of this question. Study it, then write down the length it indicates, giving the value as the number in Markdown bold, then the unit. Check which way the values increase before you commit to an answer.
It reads **20.6** mm
